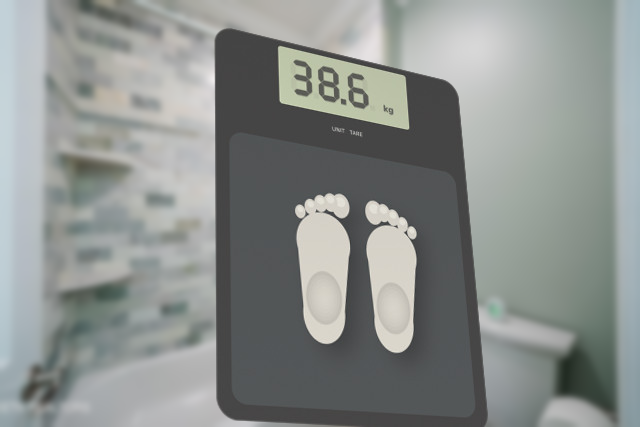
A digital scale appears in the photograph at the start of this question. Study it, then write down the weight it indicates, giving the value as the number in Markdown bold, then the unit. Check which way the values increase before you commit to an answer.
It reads **38.6** kg
